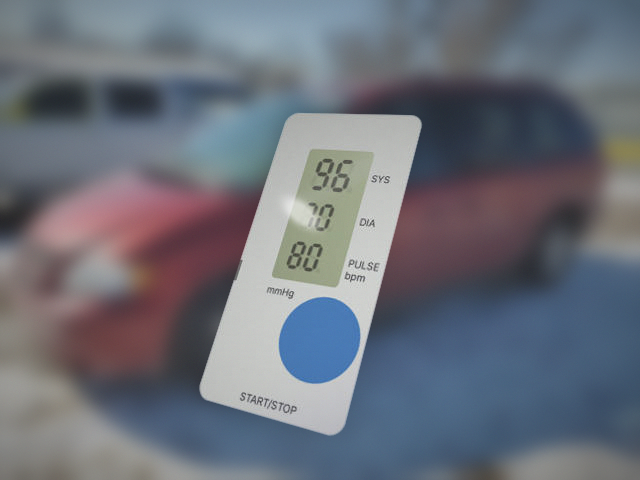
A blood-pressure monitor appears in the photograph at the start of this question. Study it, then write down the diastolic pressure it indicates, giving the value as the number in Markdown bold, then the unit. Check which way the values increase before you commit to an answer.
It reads **70** mmHg
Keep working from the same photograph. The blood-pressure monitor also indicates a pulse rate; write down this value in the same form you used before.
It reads **80** bpm
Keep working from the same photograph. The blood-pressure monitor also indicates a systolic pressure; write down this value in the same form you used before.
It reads **96** mmHg
